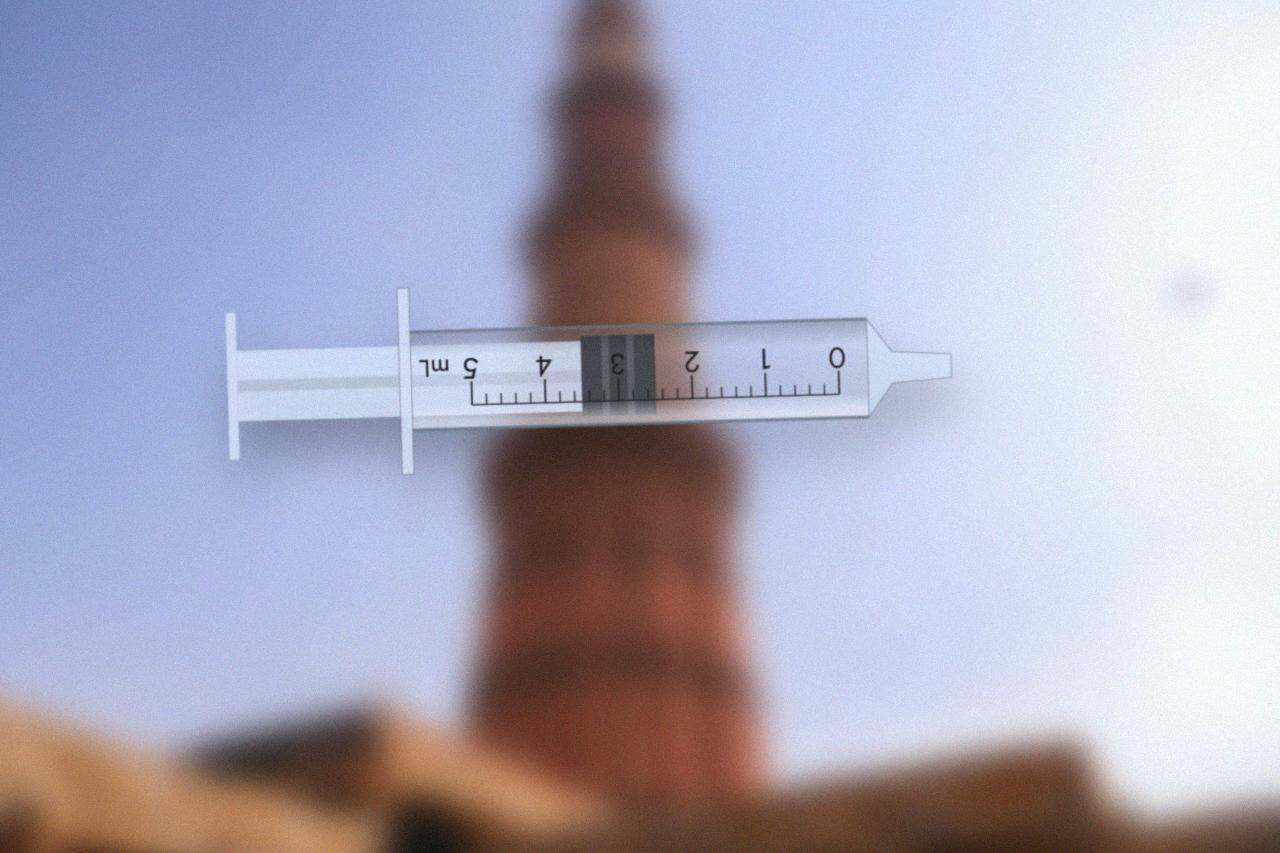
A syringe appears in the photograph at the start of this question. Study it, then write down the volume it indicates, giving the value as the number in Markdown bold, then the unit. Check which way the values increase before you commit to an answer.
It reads **2.5** mL
